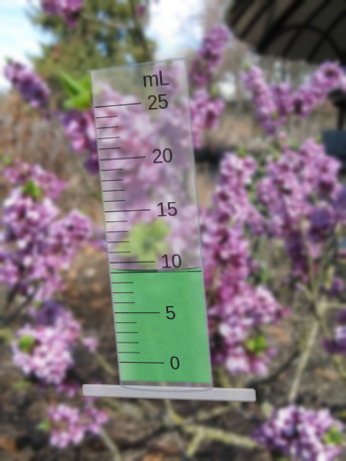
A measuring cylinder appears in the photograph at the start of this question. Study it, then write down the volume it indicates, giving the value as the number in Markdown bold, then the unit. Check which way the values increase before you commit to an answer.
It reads **9** mL
